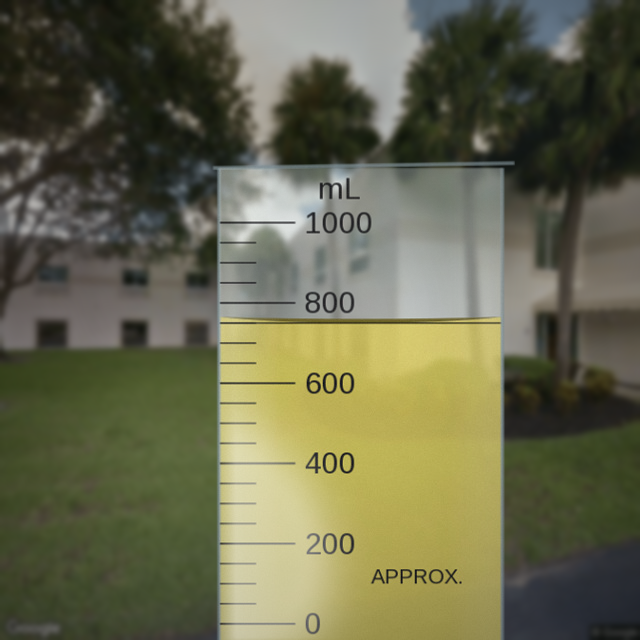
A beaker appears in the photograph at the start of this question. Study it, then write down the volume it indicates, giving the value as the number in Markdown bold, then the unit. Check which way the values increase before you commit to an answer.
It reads **750** mL
